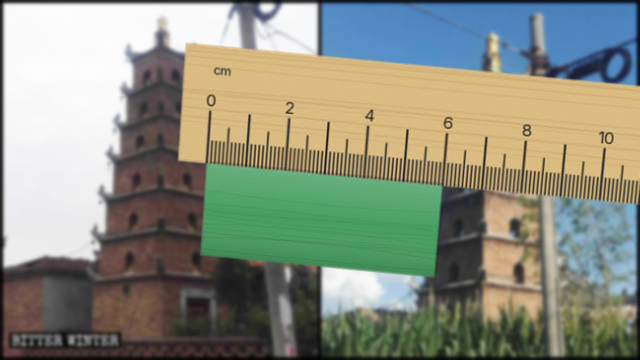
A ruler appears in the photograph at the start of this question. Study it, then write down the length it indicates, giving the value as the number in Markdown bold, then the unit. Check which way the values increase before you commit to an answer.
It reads **6** cm
